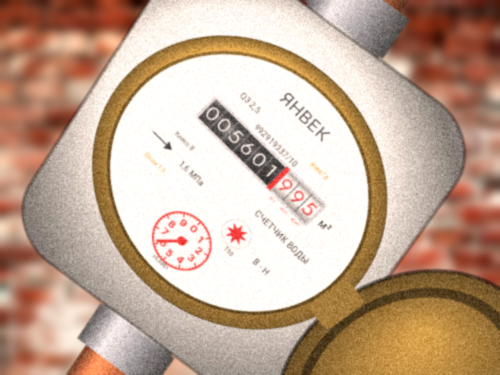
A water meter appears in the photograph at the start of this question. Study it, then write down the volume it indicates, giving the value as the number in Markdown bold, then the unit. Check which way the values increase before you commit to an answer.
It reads **5601.9956** m³
